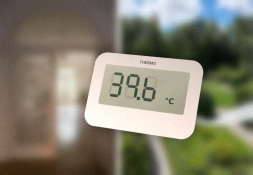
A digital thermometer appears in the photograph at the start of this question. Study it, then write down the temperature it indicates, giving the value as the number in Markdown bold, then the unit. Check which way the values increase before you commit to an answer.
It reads **39.6** °C
